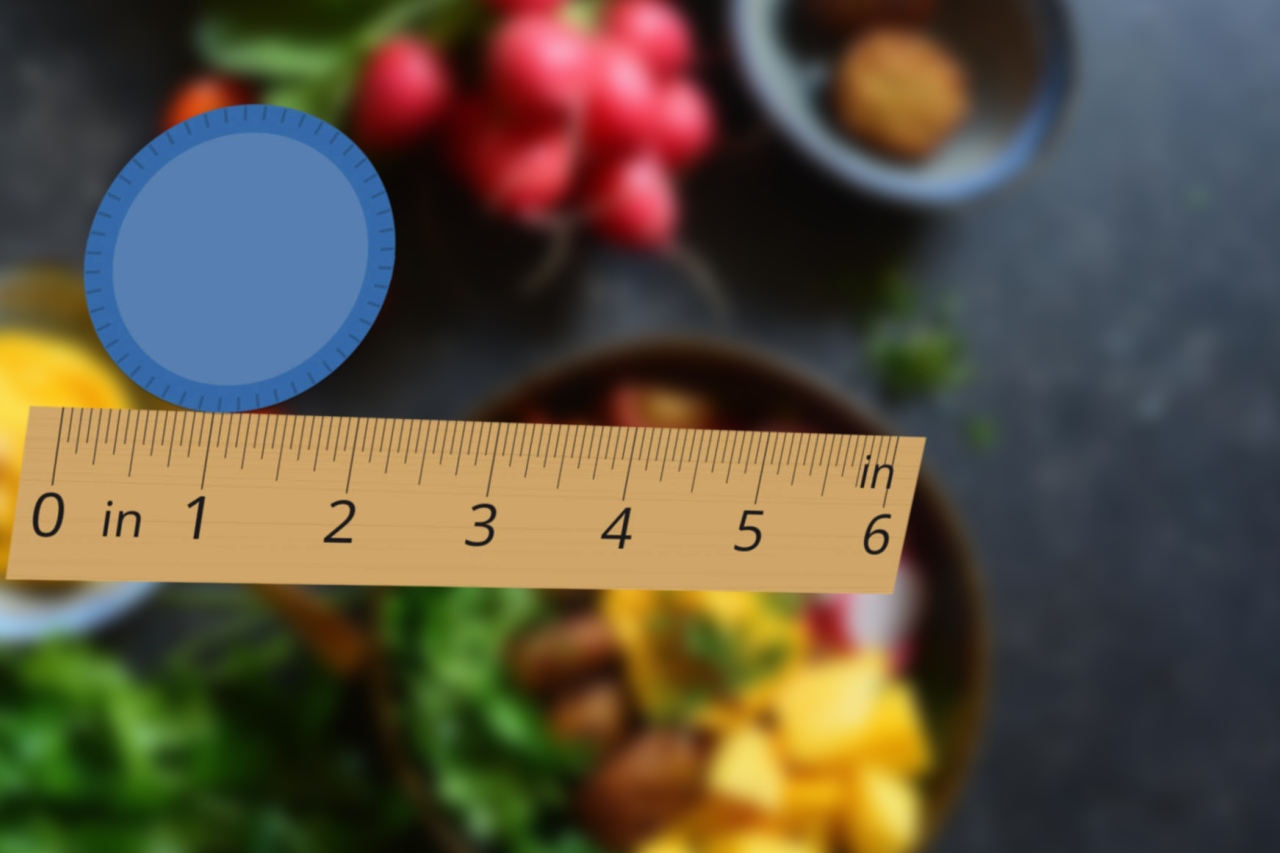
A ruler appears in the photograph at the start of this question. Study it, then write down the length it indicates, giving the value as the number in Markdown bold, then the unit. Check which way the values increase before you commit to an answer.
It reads **2.0625** in
